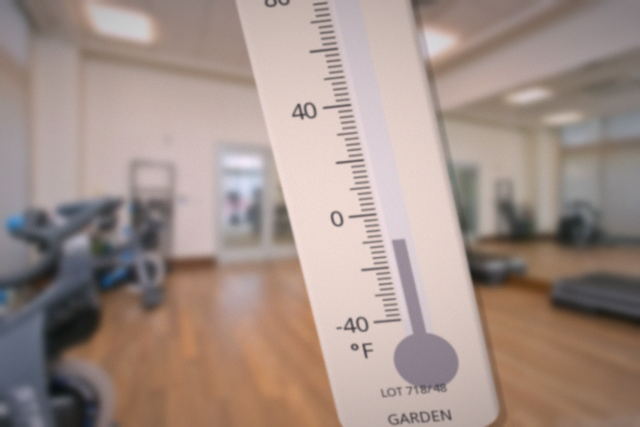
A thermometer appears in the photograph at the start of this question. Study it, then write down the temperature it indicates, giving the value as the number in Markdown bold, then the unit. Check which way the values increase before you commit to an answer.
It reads **-10** °F
